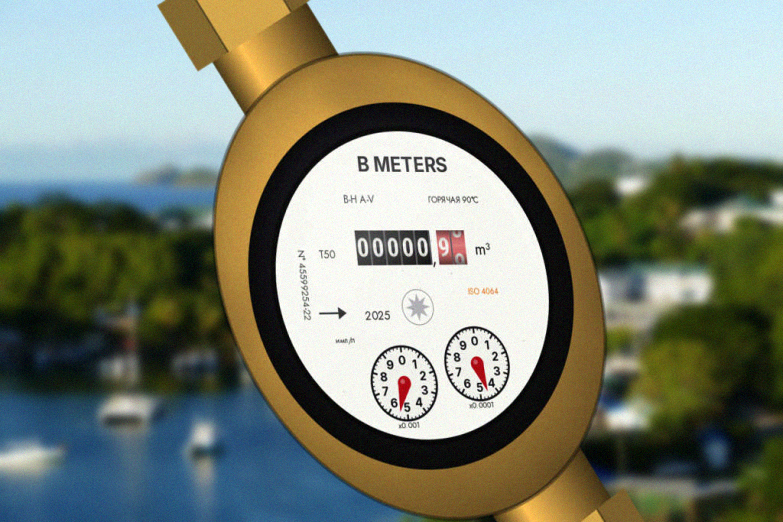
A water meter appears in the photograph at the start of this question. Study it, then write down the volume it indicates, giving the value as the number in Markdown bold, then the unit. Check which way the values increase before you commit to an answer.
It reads **0.9854** m³
